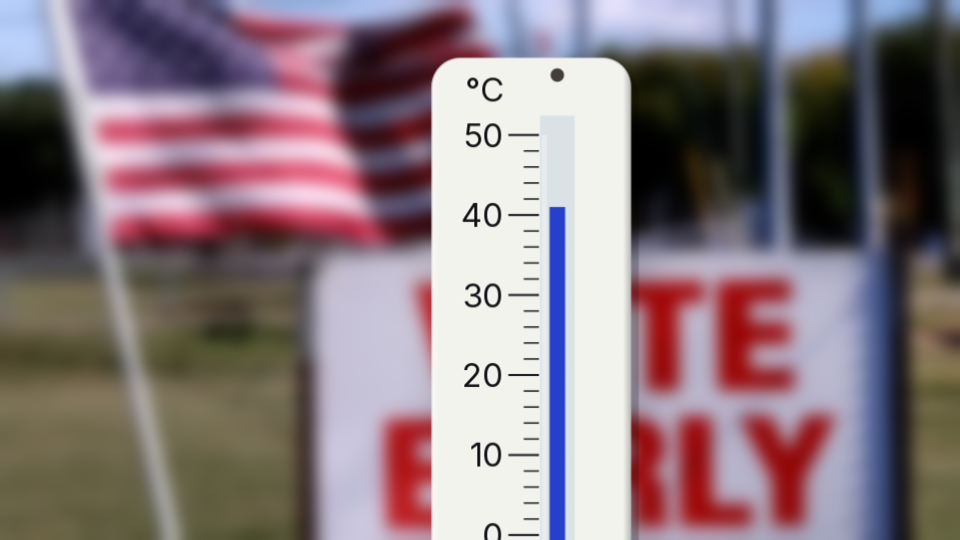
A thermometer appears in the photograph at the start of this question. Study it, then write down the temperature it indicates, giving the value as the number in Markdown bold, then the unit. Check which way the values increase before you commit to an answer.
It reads **41** °C
